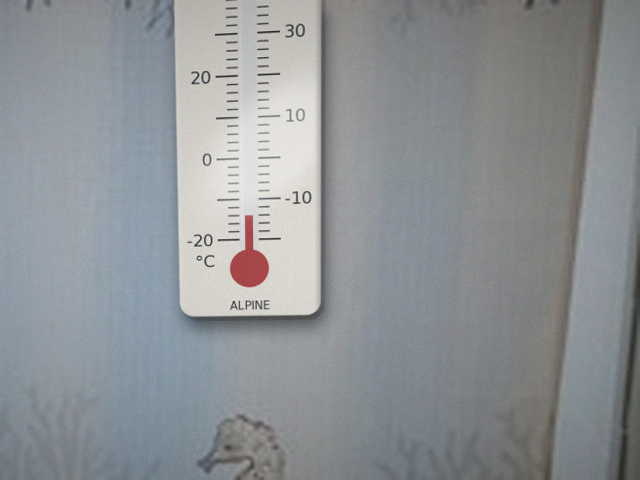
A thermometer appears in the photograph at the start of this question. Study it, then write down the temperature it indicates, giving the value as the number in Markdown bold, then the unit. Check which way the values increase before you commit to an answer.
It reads **-14** °C
